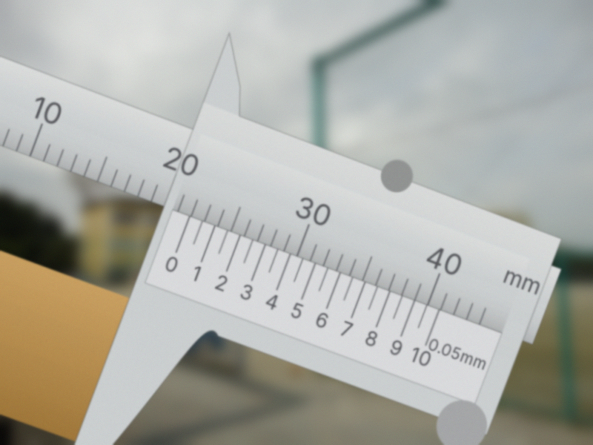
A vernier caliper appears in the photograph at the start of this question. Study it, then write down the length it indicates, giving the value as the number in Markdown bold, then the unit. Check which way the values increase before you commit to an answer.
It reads **21.9** mm
